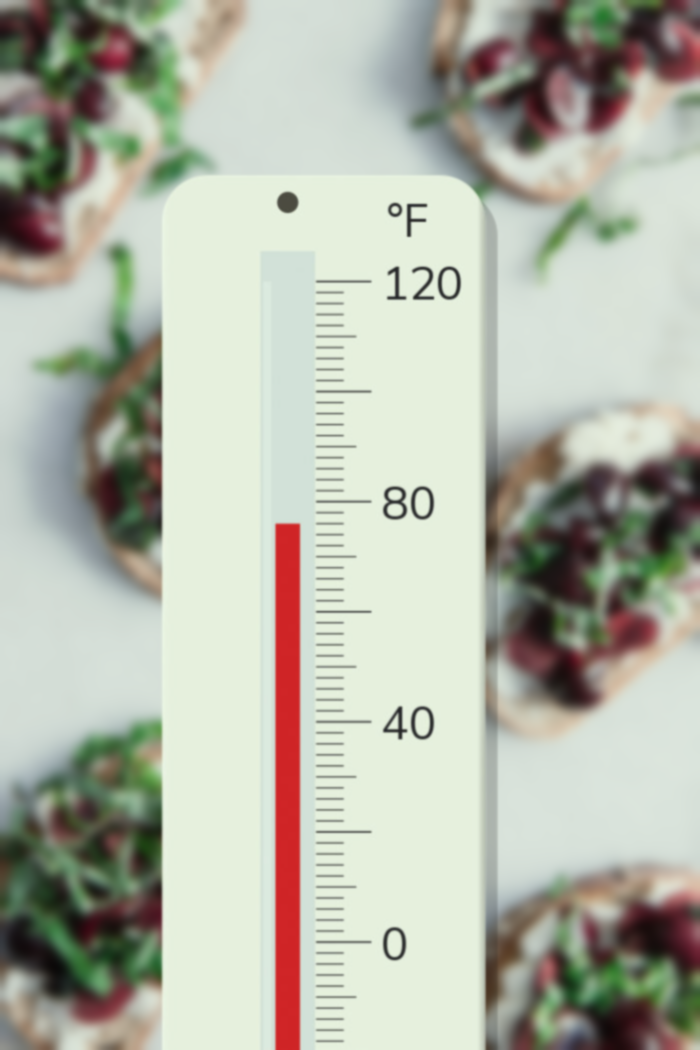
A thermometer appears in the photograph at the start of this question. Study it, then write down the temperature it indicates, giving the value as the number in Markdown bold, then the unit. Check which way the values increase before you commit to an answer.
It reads **76** °F
